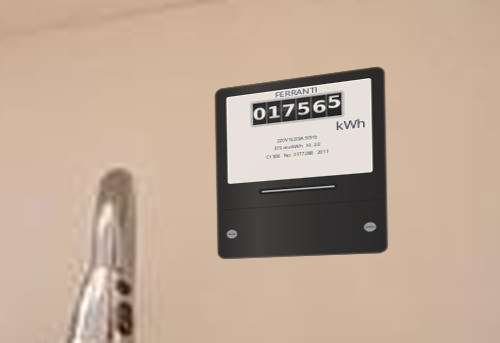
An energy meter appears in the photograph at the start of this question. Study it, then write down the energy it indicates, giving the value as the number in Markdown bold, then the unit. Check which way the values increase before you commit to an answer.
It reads **17565** kWh
